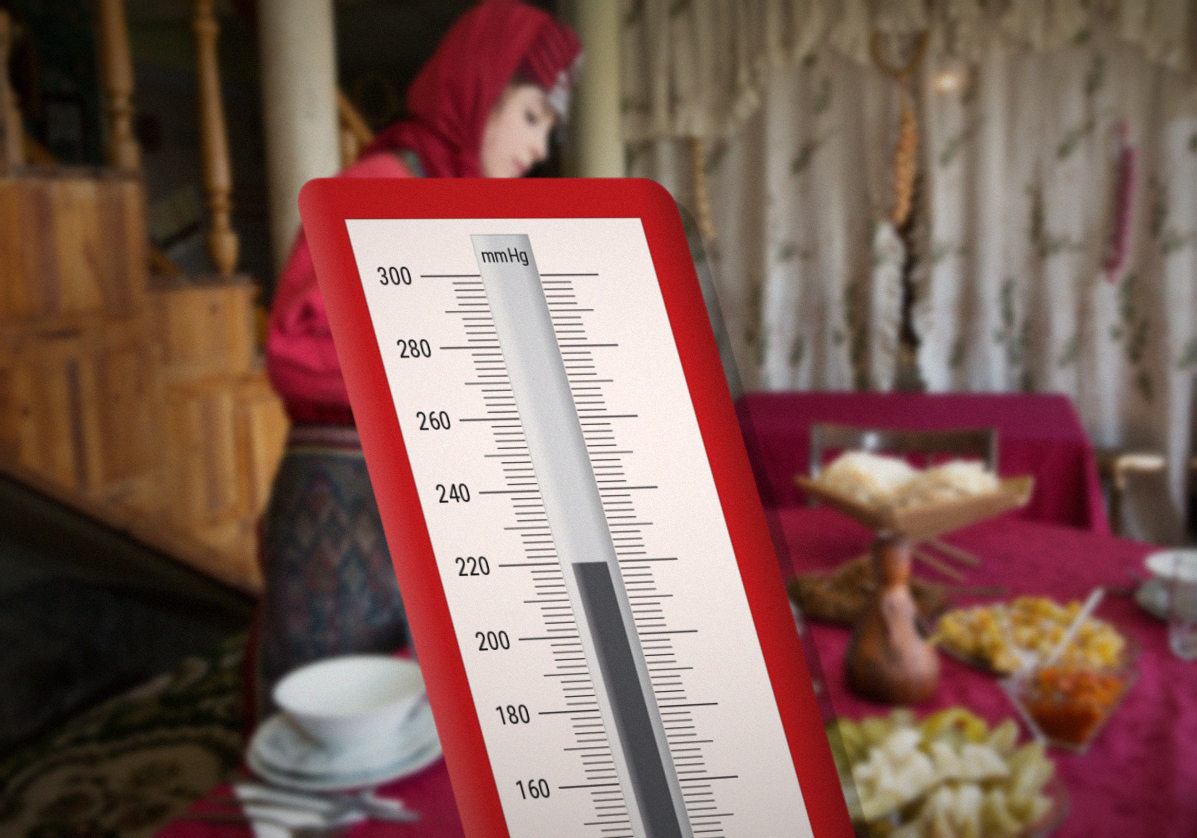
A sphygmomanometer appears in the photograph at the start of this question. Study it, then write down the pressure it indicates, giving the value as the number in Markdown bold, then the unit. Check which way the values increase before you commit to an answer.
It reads **220** mmHg
